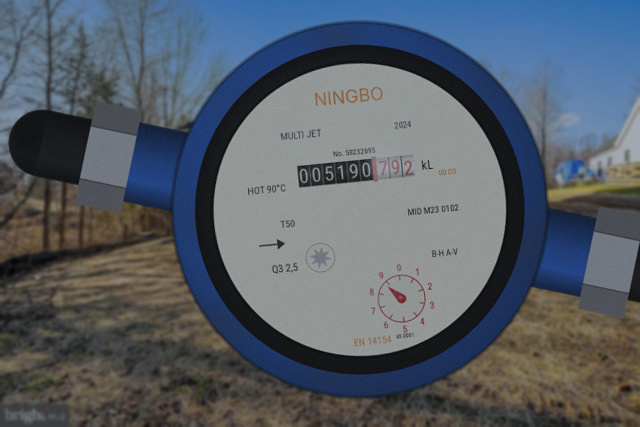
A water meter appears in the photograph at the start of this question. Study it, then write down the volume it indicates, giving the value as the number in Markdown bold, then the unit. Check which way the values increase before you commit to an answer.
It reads **5190.7918** kL
